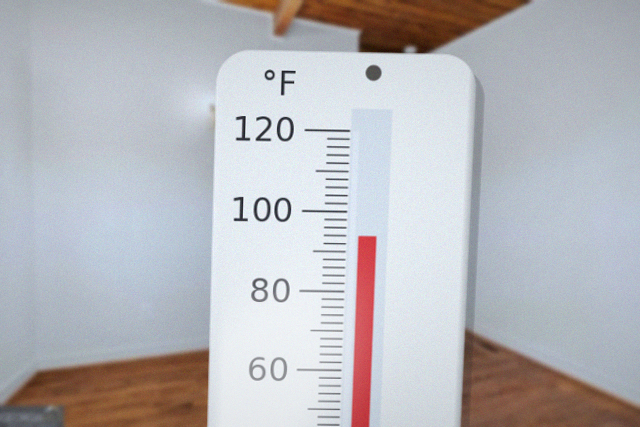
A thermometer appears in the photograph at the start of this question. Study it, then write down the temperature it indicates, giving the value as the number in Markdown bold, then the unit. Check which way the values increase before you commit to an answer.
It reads **94** °F
